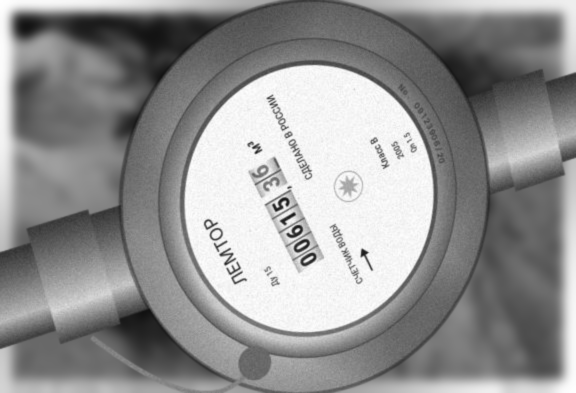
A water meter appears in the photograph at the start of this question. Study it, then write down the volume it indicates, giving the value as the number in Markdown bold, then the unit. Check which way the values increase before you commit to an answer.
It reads **615.36** m³
